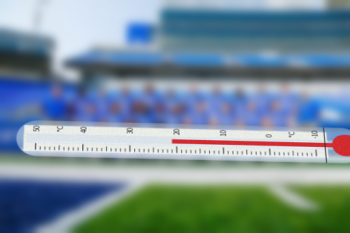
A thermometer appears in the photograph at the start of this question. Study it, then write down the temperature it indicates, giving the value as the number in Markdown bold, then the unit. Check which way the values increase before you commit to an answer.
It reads **21** °C
